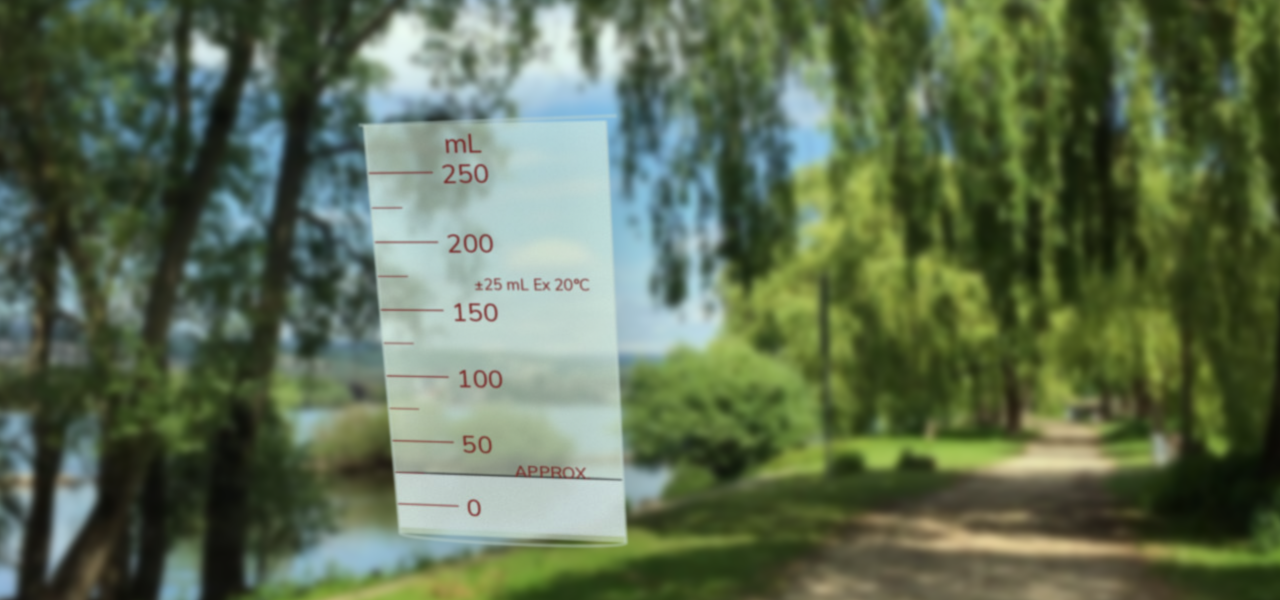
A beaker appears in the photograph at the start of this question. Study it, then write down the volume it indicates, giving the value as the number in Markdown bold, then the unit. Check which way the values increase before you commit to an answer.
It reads **25** mL
